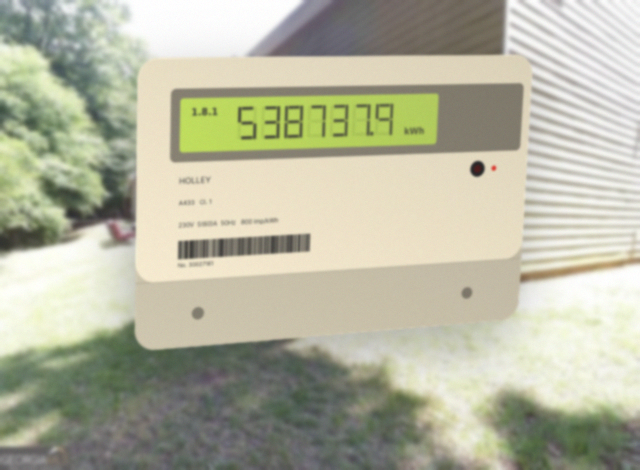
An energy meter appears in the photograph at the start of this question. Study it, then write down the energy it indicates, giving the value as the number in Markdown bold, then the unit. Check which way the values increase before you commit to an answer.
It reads **538737.9** kWh
